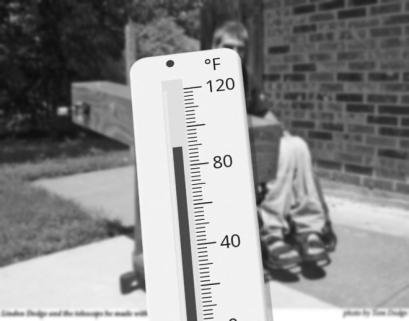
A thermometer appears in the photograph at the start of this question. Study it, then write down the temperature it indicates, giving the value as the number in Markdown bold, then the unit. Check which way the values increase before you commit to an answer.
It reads **90** °F
